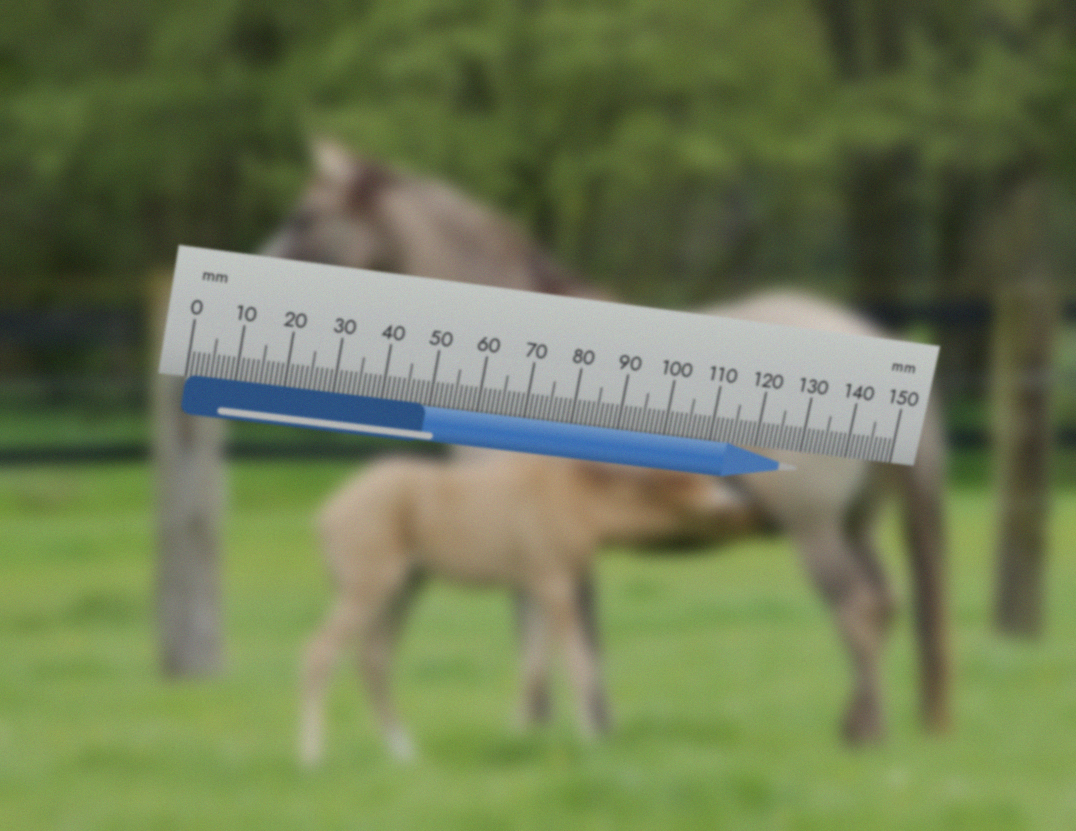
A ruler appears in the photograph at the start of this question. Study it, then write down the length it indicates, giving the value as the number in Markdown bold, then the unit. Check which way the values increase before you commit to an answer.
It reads **130** mm
